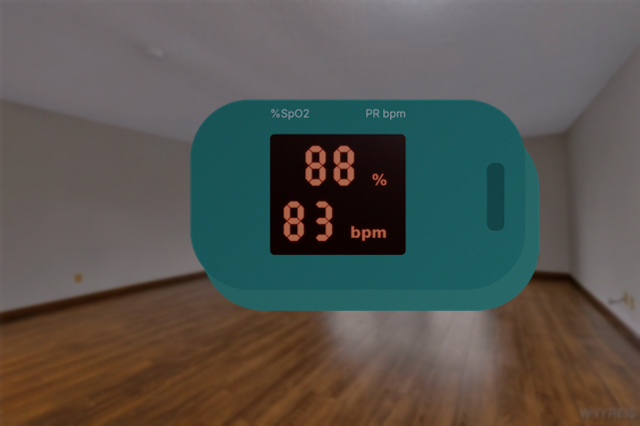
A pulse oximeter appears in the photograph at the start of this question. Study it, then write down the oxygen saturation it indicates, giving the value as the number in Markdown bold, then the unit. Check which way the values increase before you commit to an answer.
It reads **88** %
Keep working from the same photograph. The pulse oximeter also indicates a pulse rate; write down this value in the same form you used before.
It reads **83** bpm
